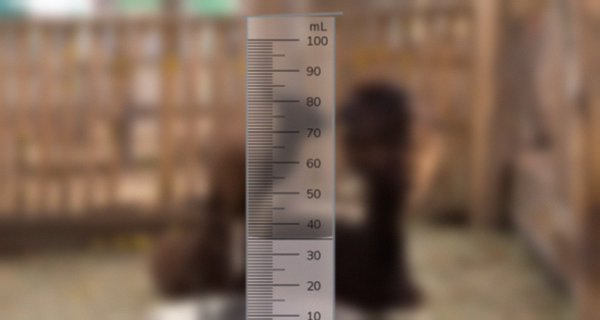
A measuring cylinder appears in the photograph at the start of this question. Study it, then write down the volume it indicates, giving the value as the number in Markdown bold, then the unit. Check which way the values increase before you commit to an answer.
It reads **35** mL
